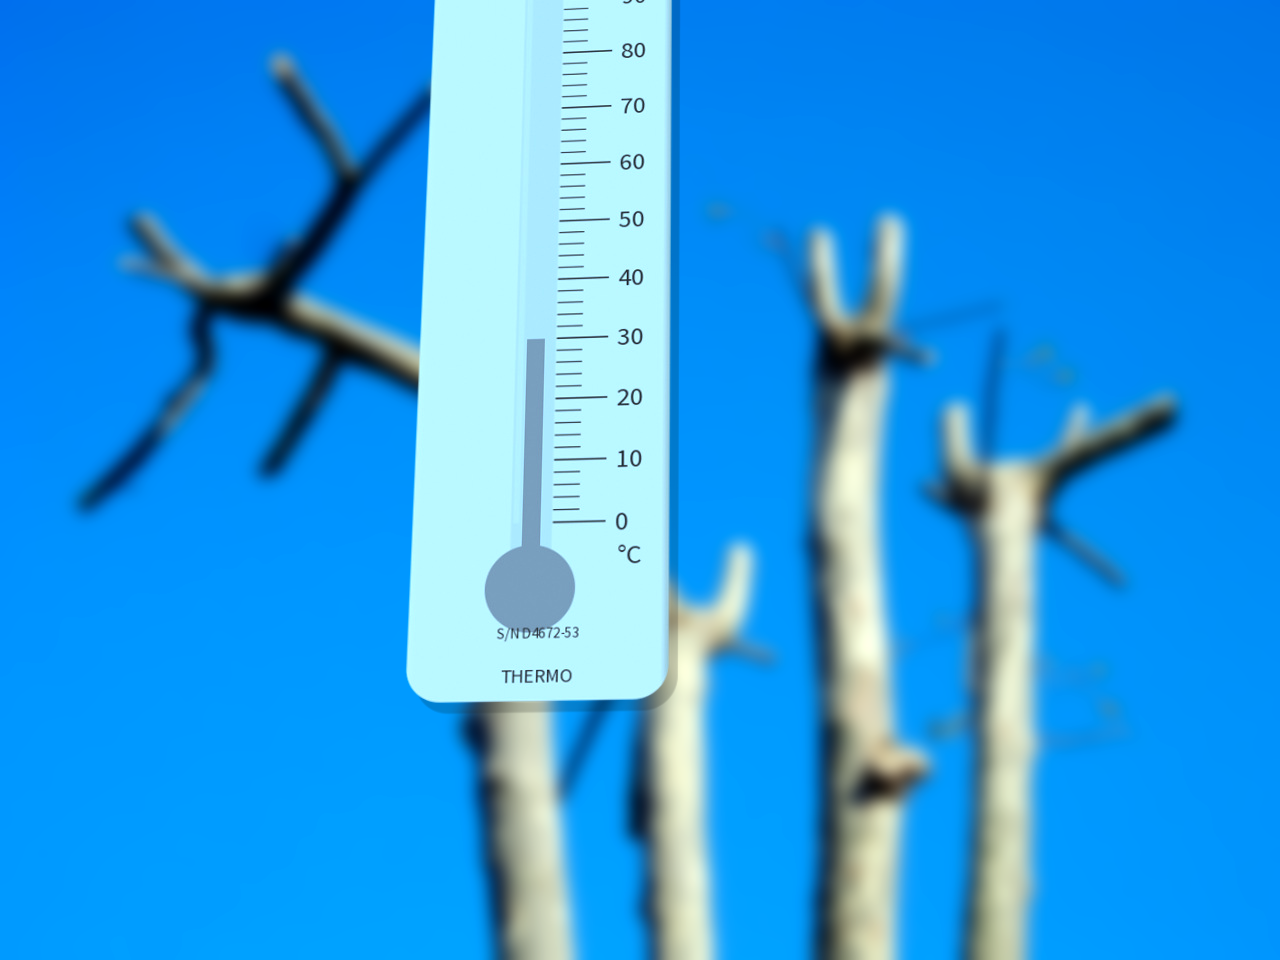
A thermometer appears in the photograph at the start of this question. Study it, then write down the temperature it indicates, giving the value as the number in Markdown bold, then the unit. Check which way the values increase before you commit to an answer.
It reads **30** °C
